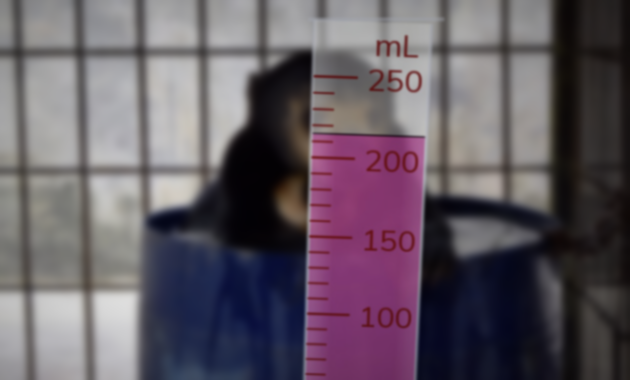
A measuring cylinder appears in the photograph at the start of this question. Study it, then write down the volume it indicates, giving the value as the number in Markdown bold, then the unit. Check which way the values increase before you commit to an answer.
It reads **215** mL
